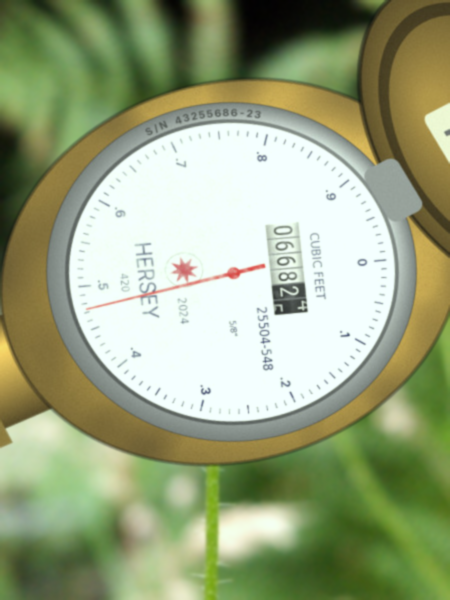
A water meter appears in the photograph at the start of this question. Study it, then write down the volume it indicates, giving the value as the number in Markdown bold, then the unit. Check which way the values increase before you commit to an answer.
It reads **66824.47** ft³
